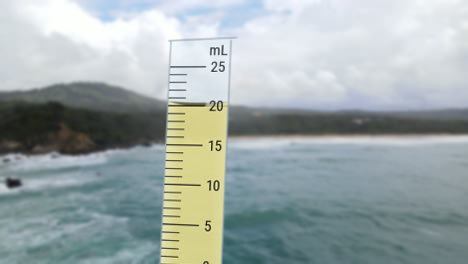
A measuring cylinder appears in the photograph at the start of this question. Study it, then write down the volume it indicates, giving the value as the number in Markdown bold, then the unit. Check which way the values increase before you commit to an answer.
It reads **20** mL
